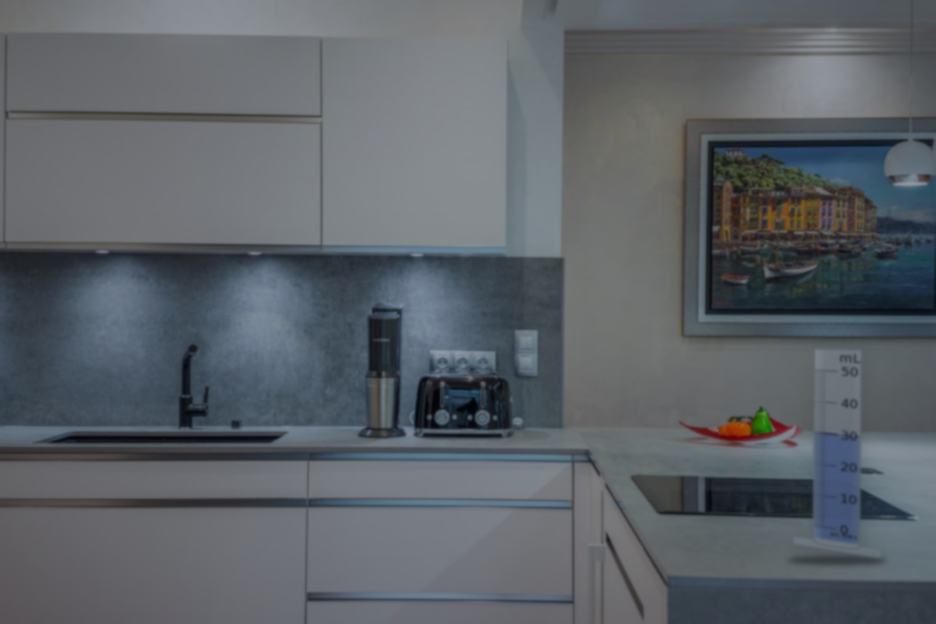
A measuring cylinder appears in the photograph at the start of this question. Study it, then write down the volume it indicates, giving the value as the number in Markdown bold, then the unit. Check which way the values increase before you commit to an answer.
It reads **30** mL
